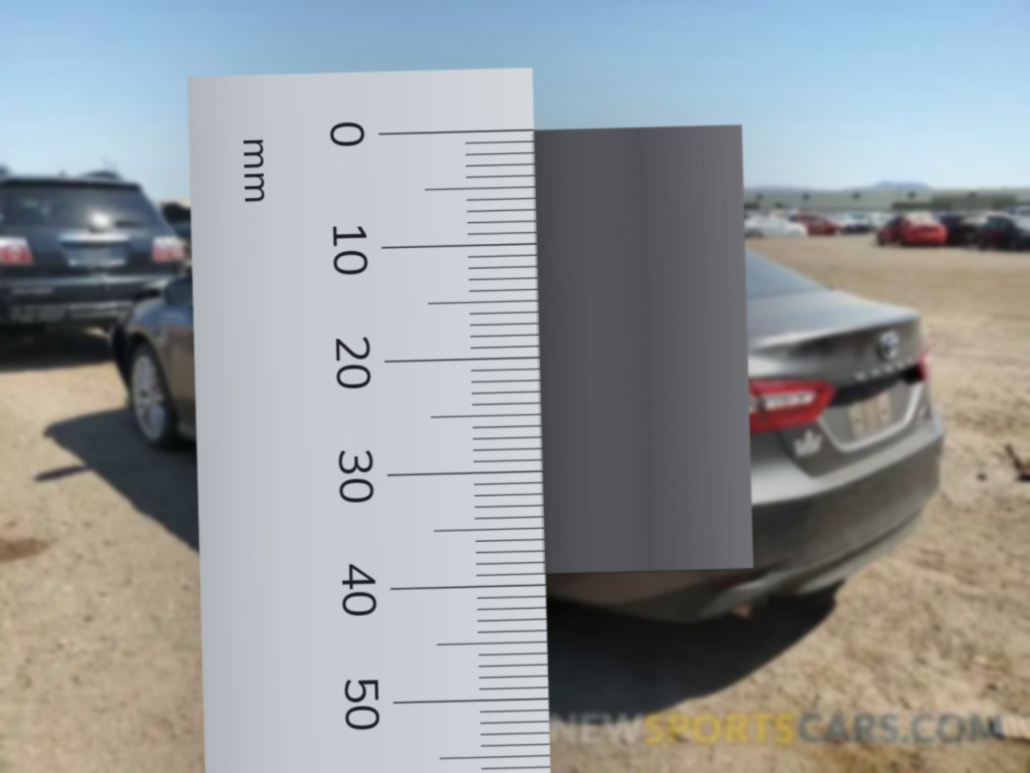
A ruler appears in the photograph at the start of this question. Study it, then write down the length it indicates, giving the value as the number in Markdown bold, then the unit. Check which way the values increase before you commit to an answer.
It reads **39** mm
